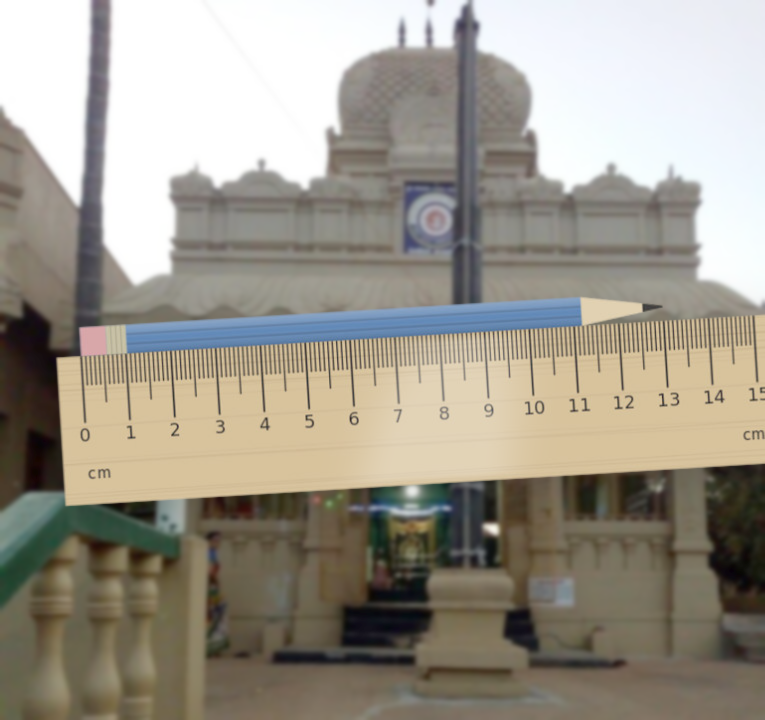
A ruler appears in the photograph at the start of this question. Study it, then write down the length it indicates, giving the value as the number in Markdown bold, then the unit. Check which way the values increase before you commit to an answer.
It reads **13** cm
